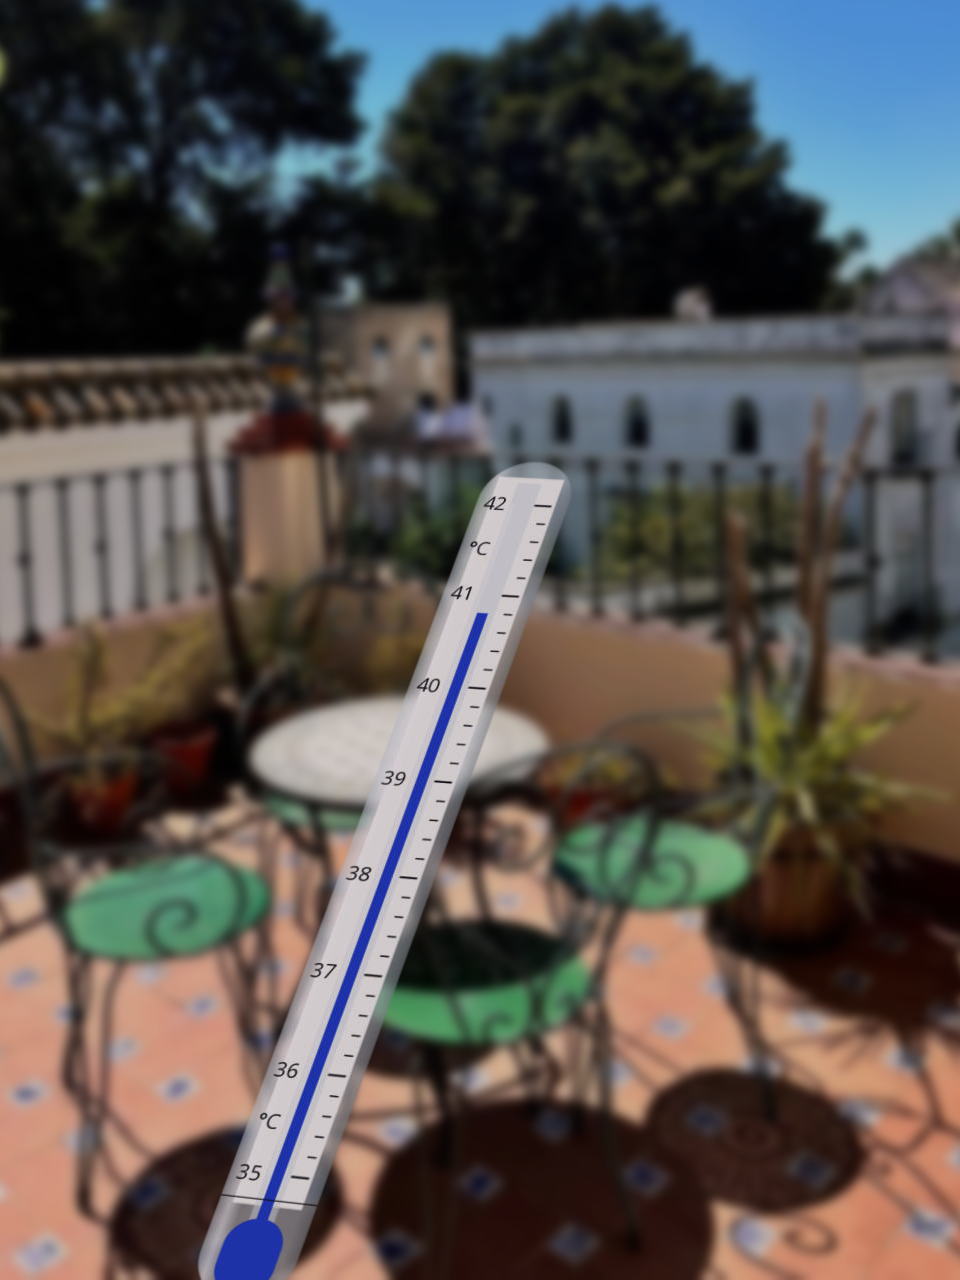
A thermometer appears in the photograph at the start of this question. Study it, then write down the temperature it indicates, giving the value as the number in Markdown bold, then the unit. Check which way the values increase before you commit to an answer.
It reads **40.8** °C
